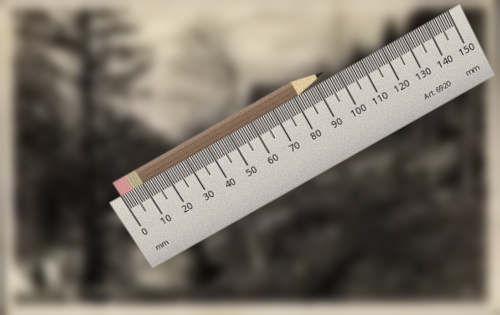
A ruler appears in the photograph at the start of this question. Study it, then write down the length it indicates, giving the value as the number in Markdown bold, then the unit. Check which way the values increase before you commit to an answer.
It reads **95** mm
